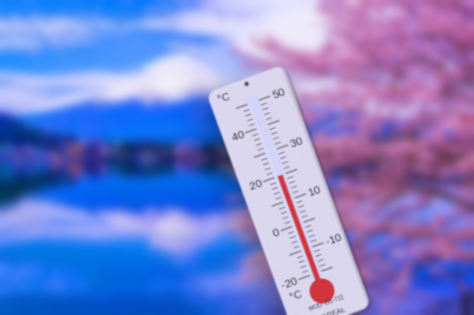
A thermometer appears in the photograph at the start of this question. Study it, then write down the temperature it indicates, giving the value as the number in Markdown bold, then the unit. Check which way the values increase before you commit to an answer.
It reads **20** °C
